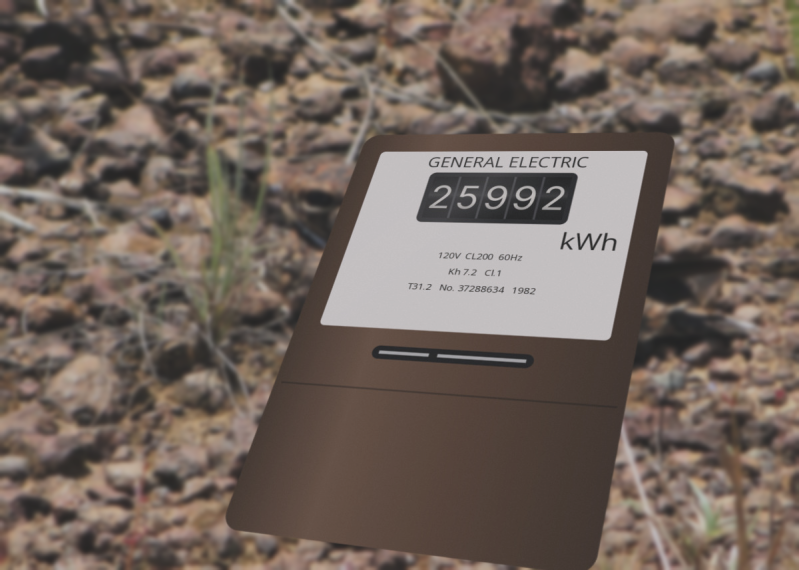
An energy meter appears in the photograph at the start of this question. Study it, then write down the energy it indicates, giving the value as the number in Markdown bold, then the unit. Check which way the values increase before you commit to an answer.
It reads **25992** kWh
